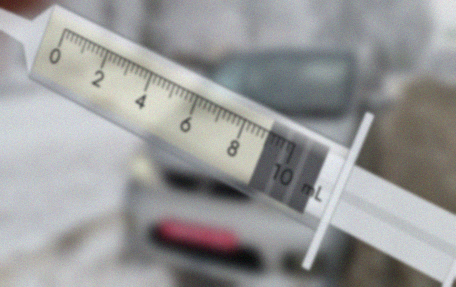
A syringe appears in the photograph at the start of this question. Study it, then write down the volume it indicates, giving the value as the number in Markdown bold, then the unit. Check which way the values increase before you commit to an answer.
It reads **9** mL
